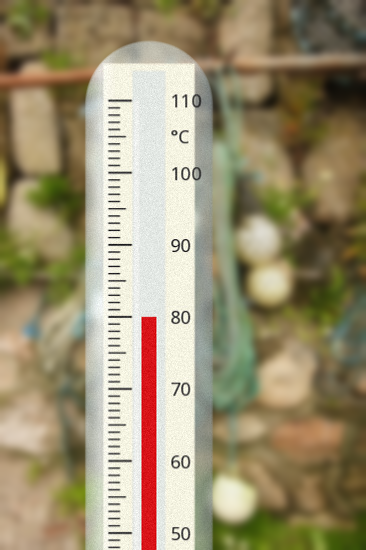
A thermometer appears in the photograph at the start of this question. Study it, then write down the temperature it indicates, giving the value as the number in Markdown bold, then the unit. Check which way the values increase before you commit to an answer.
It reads **80** °C
